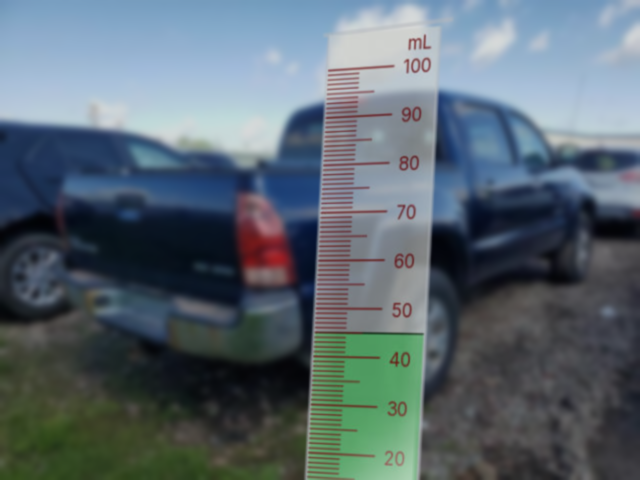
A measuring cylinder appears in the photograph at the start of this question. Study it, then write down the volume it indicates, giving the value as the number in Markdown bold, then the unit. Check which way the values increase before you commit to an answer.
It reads **45** mL
